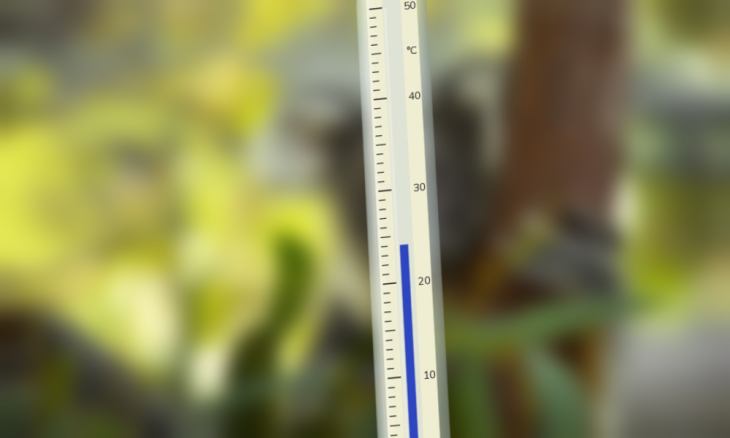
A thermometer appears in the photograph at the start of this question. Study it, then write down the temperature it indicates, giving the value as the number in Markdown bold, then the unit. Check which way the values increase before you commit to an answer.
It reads **24** °C
